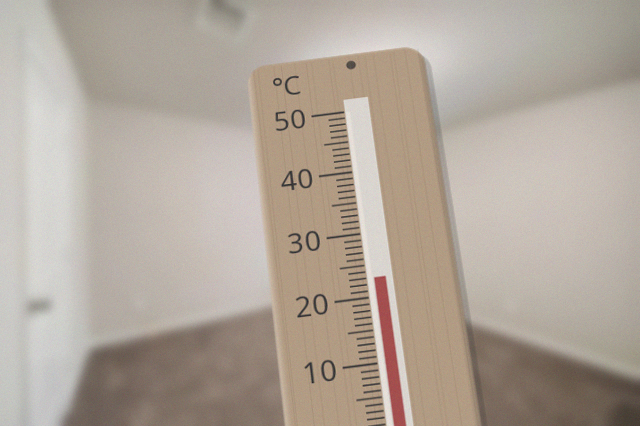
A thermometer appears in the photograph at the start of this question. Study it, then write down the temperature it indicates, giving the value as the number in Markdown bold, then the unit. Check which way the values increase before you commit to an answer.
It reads **23** °C
